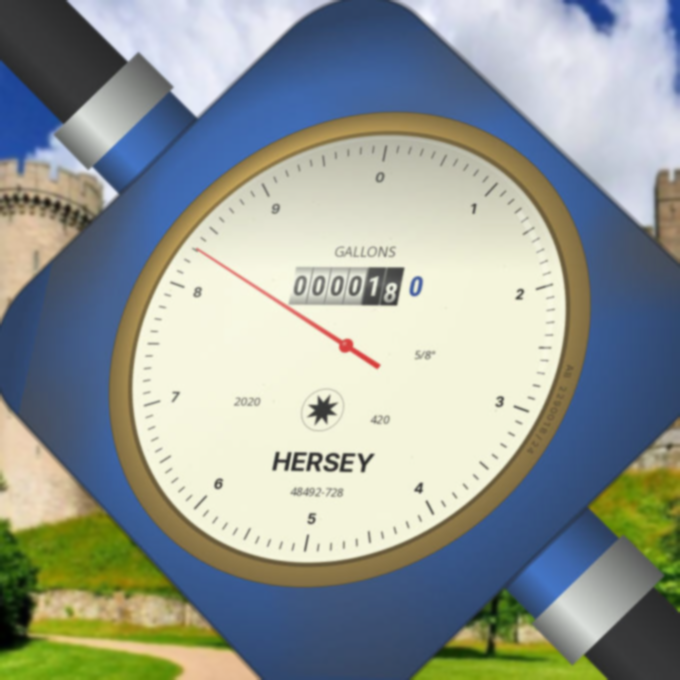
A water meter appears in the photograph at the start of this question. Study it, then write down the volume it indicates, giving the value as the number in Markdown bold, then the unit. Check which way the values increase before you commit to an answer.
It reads **178.3** gal
